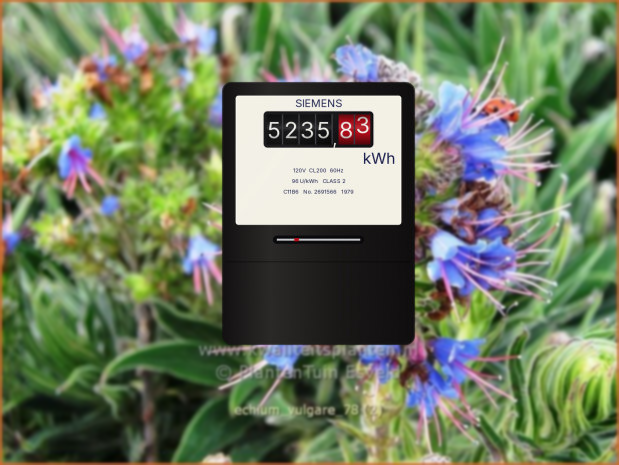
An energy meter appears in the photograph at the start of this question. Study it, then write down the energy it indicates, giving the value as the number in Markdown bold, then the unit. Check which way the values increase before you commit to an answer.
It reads **5235.83** kWh
